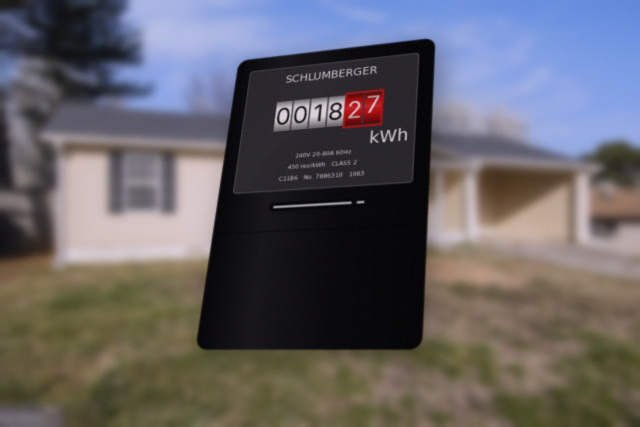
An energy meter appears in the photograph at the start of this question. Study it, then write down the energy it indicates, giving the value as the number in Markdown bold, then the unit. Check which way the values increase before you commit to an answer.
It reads **18.27** kWh
